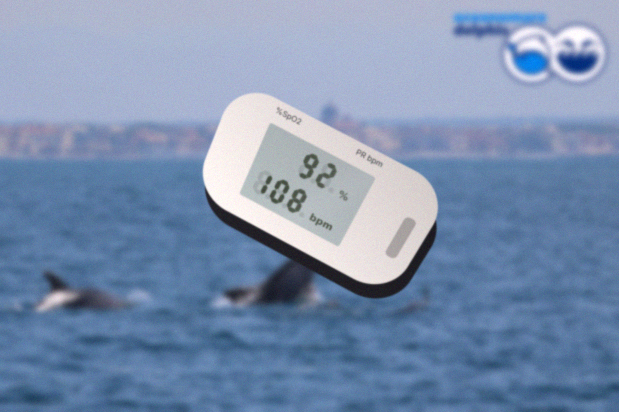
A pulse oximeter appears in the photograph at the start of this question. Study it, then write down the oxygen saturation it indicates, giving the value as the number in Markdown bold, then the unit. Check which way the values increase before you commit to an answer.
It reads **92** %
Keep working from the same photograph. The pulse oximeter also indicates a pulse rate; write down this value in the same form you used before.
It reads **108** bpm
